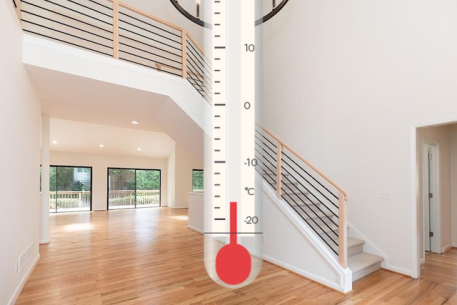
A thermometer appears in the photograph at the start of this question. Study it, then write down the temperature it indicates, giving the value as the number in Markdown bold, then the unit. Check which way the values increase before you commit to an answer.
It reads **-17** °C
